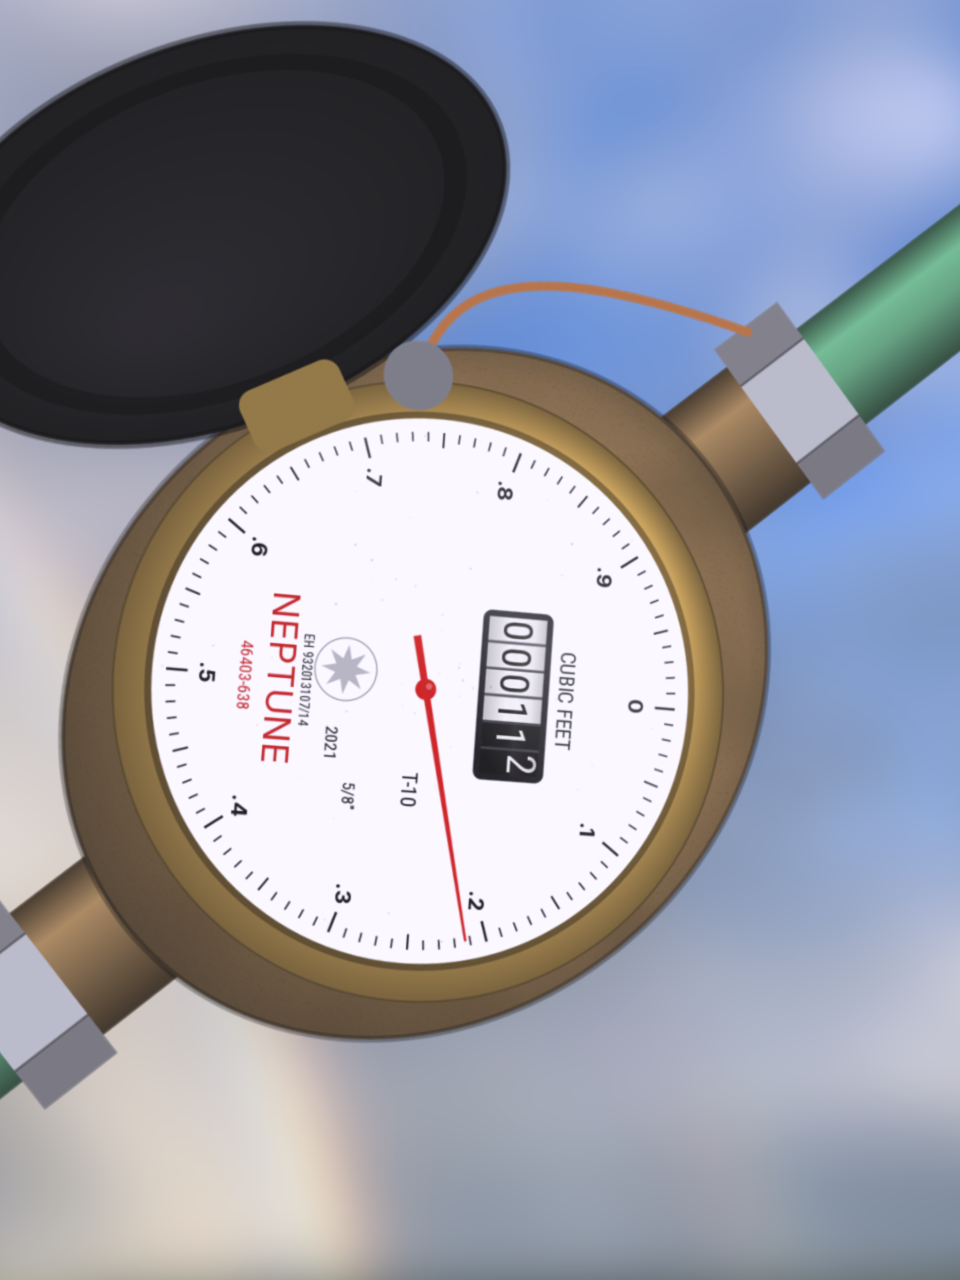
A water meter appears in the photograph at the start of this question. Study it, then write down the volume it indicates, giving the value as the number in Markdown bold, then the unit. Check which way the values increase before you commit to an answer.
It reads **112.21** ft³
